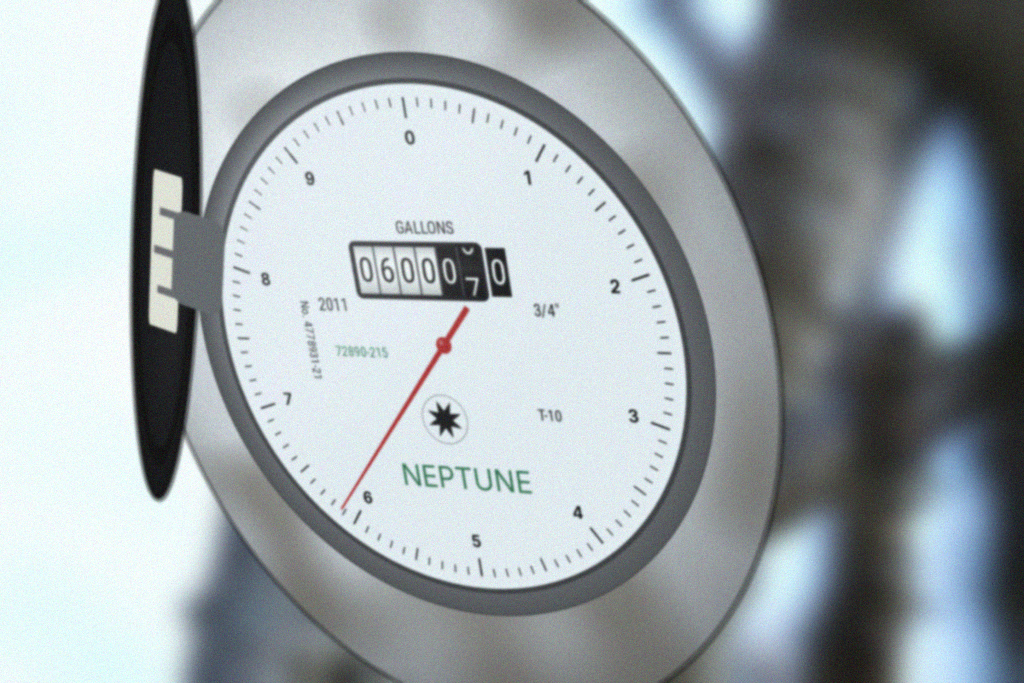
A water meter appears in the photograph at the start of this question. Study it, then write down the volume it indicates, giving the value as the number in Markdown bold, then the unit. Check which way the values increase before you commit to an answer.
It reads **600066.1** gal
